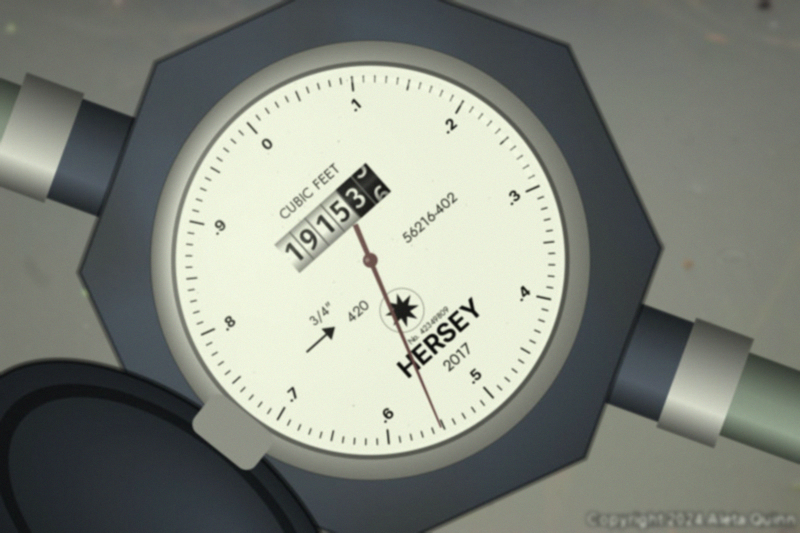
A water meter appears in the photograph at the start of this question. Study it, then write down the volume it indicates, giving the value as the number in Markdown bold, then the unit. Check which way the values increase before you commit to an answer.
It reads **191535.55** ft³
